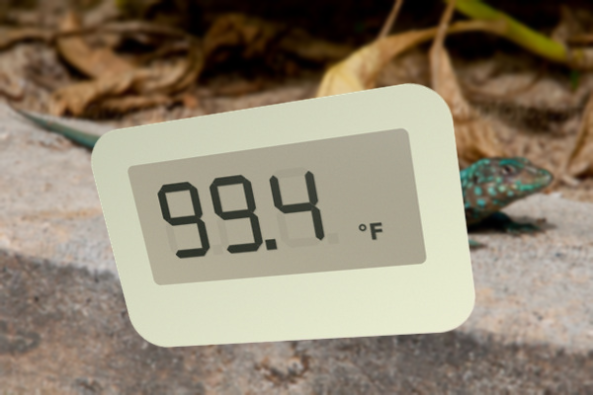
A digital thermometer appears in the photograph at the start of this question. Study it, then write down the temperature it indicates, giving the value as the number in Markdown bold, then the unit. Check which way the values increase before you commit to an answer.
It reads **99.4** °F
